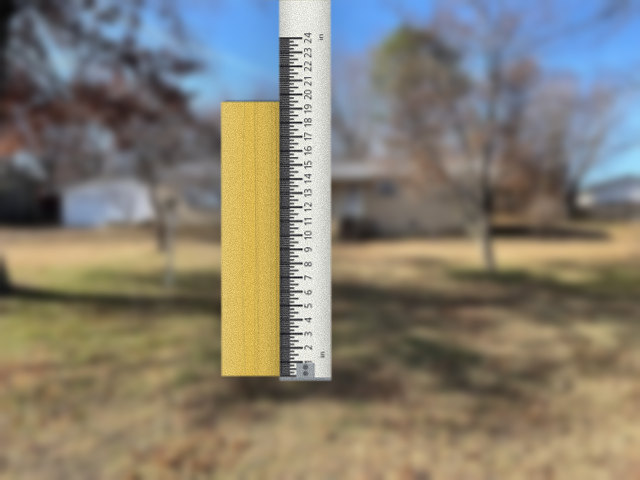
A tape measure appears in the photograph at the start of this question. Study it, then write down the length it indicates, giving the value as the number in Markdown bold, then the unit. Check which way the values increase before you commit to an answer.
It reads **19.5** in
